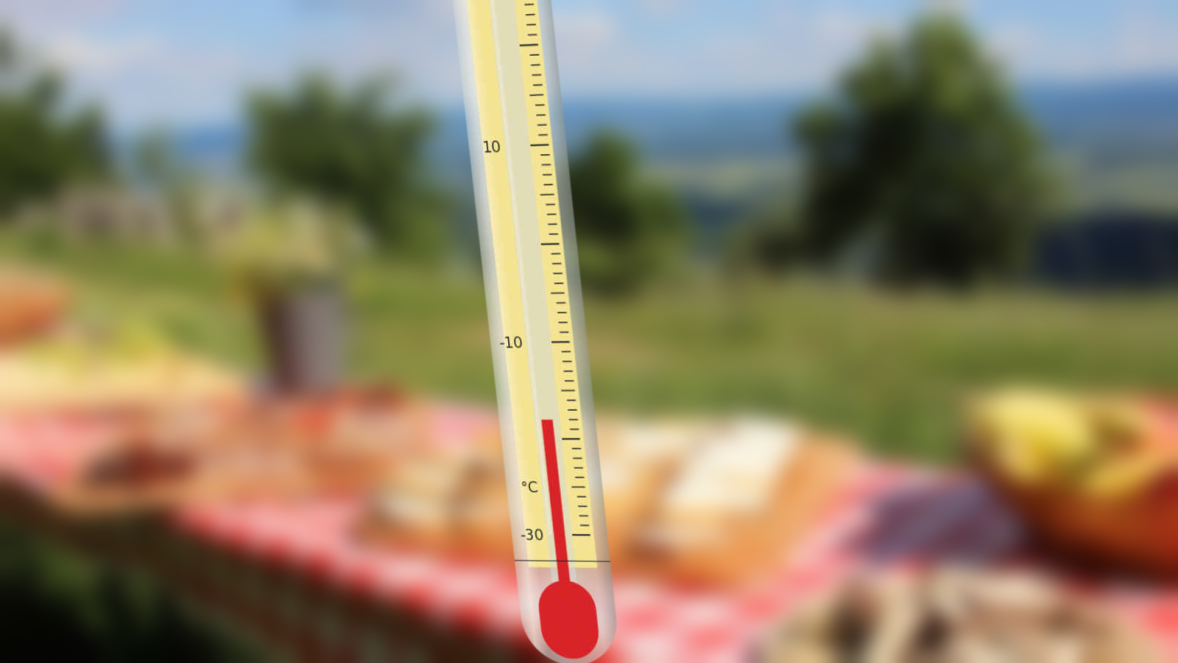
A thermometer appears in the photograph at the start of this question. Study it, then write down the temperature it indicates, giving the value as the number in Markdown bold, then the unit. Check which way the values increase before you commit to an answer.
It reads **-18** °C
